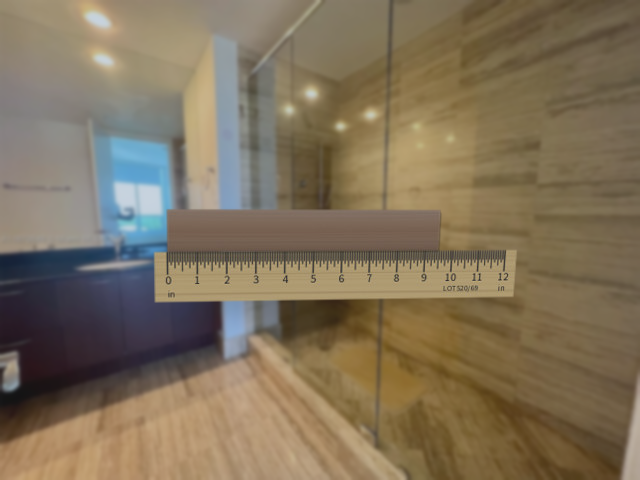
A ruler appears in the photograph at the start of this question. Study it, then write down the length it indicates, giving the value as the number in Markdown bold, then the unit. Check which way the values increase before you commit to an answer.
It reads **9.5** in
